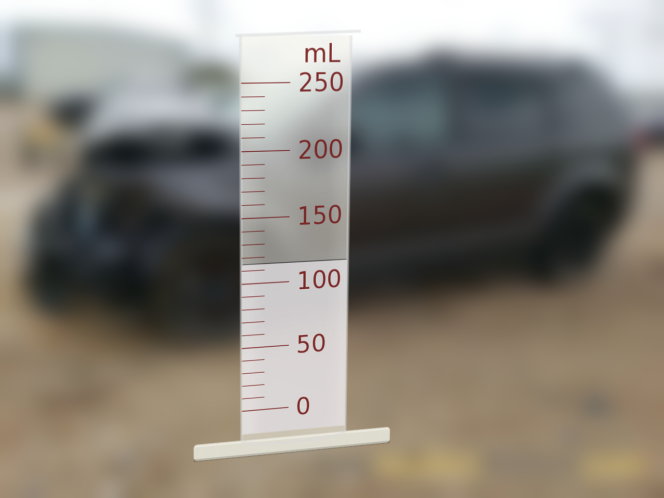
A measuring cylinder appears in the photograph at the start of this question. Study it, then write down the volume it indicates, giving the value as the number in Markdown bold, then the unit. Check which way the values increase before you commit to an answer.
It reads **115** mL
